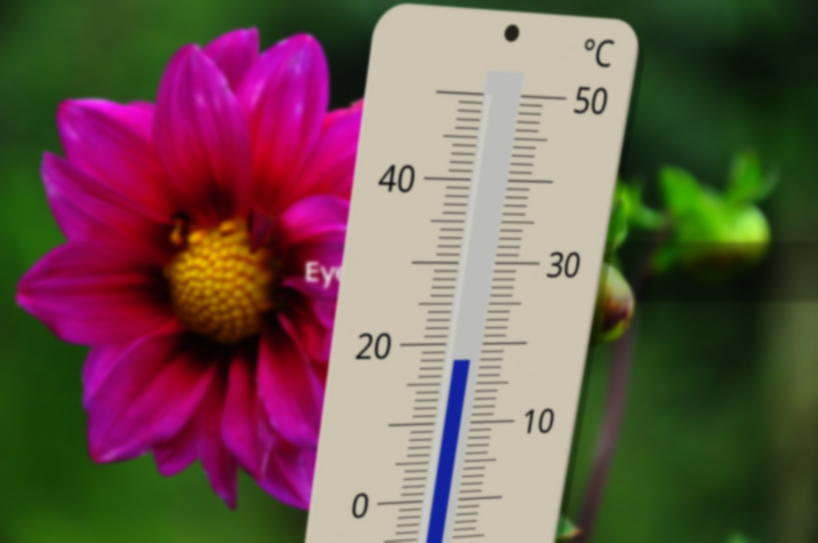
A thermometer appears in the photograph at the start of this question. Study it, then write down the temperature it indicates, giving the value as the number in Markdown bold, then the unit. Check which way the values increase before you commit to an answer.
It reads **18** °C
